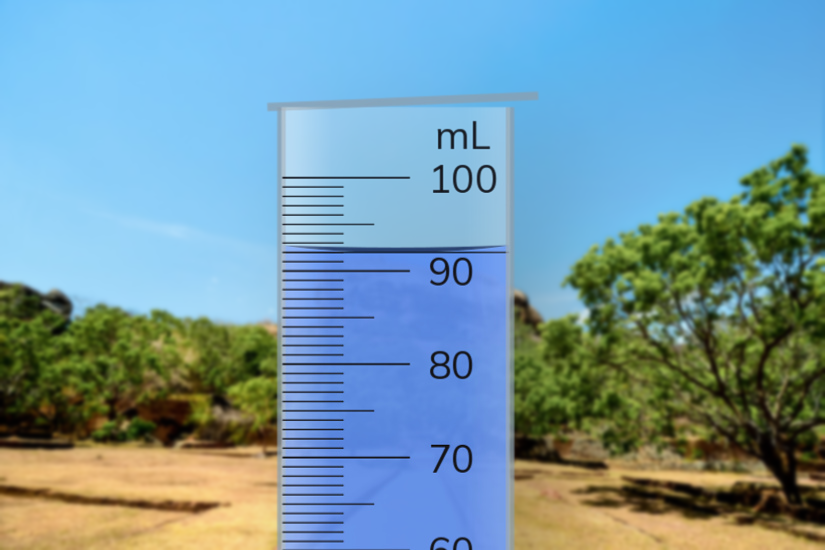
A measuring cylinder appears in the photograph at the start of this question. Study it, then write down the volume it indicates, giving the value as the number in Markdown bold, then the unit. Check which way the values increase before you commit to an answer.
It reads **92** mL
